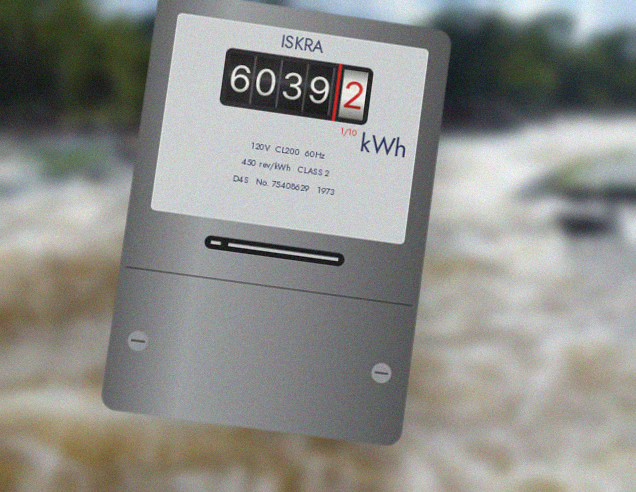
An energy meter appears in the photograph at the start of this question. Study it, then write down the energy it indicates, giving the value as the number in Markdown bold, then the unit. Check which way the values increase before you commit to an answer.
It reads **6039.2** kWh
